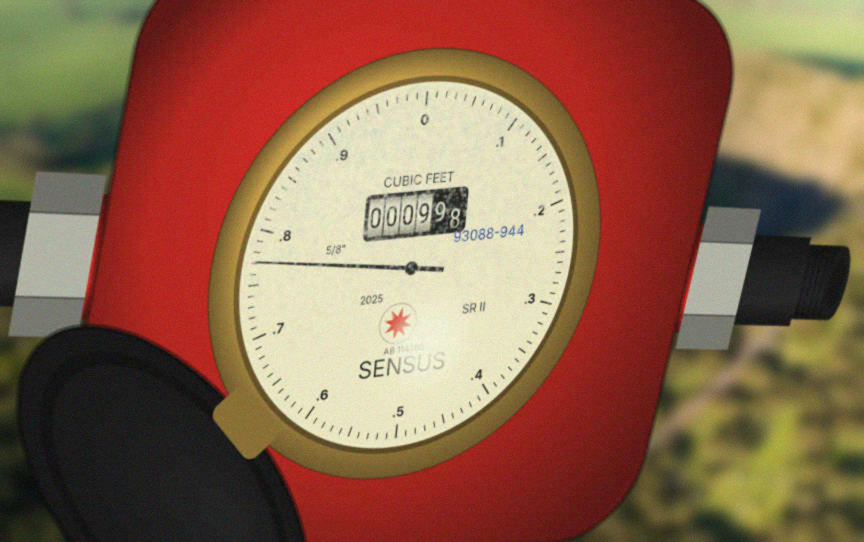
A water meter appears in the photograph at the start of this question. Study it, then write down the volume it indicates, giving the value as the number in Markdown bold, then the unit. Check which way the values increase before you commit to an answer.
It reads **997.77** ft³
